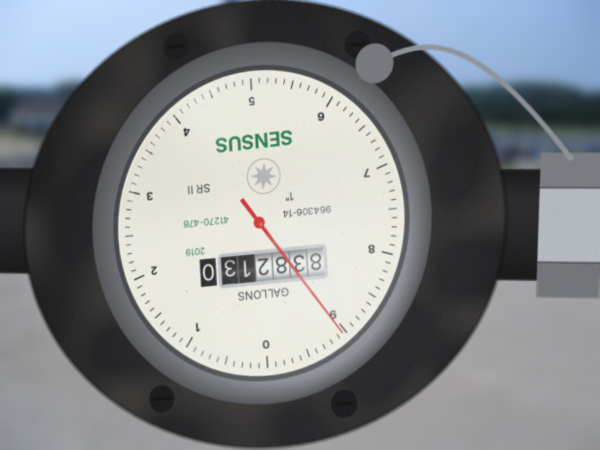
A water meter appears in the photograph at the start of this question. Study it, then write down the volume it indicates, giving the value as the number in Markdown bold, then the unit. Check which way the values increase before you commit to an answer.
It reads **8382129.0** gal
